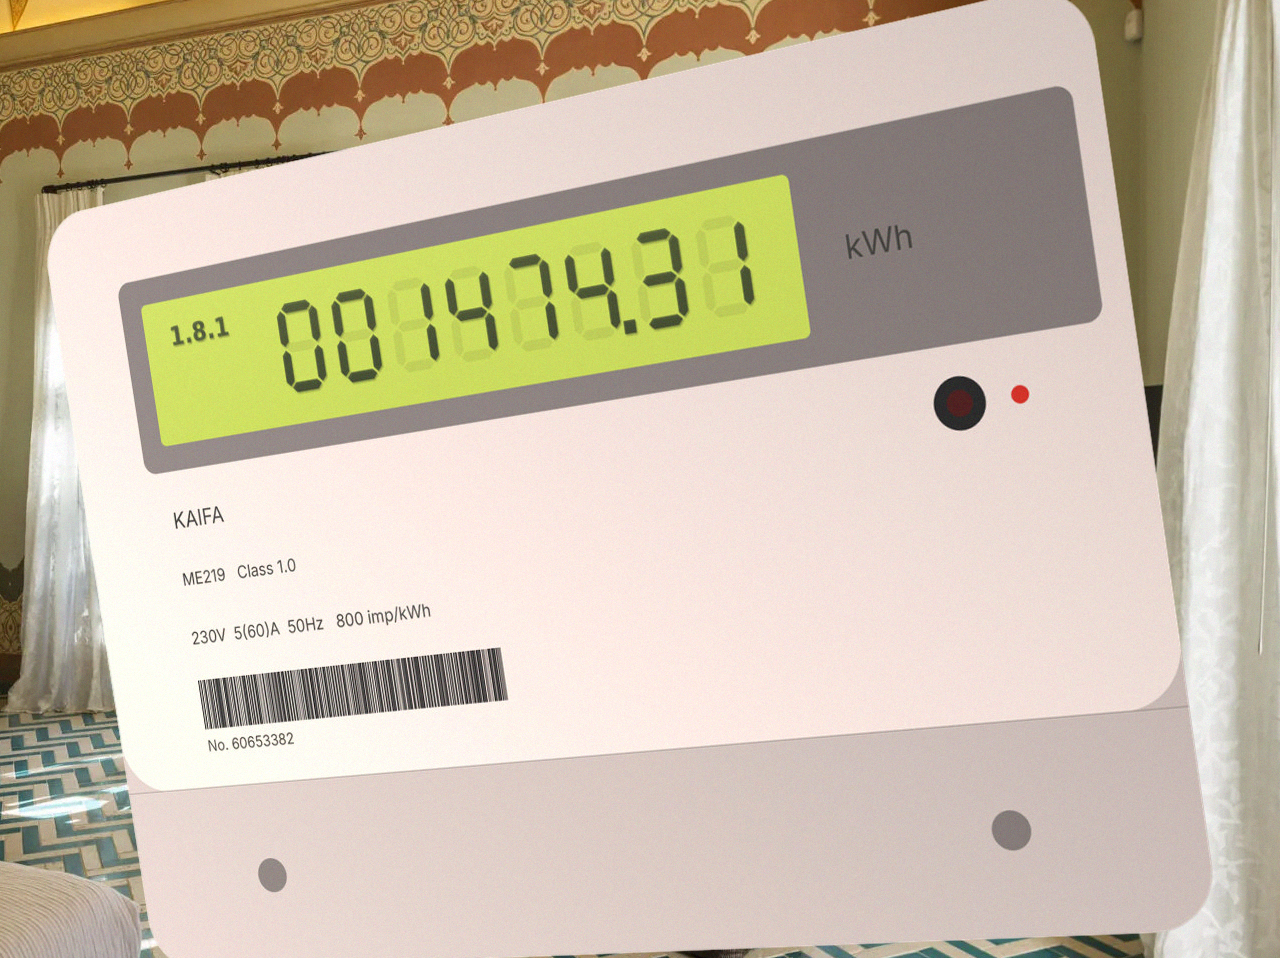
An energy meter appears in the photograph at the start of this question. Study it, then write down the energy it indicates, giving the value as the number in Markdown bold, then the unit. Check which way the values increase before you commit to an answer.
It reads **1474.31** kWh
